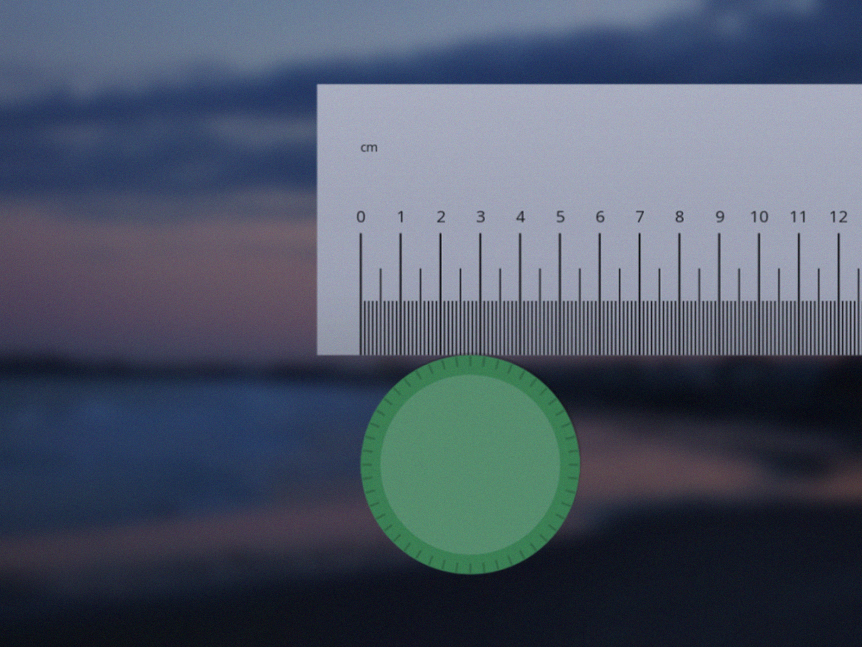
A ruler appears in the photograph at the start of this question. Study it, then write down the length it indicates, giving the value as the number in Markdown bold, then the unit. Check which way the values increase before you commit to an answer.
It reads **5.5** cm
